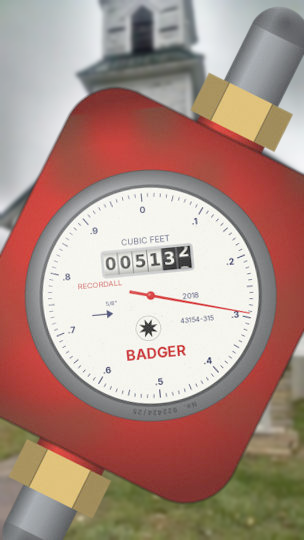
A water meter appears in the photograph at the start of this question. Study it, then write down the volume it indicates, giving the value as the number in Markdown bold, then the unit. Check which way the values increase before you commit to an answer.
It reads **5132.29** ft³
